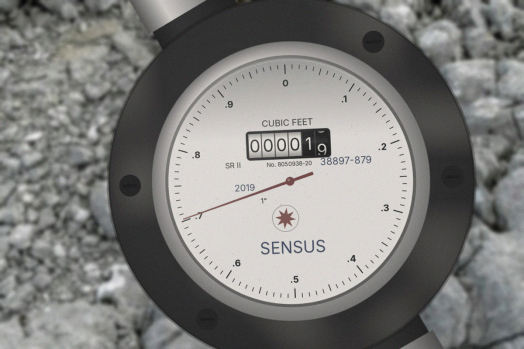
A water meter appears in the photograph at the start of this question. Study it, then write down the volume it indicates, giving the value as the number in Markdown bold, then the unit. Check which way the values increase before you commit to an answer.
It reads **18.70** ft³
